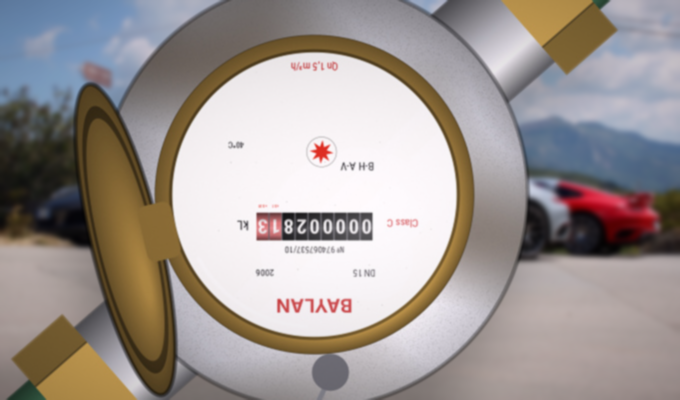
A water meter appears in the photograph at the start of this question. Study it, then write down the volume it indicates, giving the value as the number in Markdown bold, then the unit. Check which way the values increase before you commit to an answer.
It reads **28.13** kL
